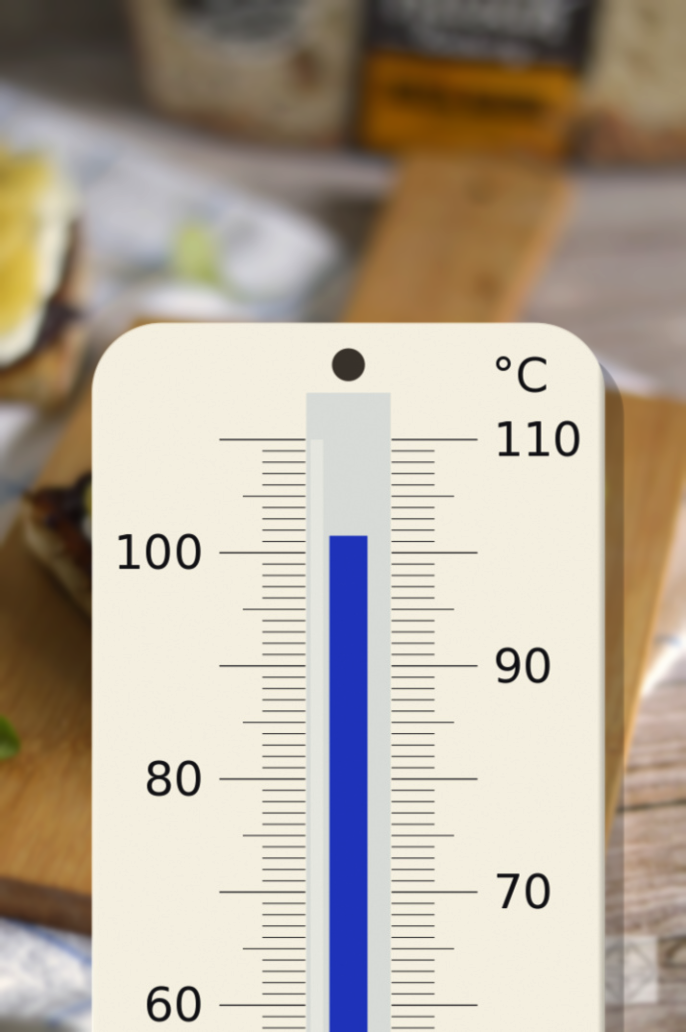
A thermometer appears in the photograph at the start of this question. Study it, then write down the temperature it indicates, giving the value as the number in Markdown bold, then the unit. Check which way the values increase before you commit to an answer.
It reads **101.5** °C
